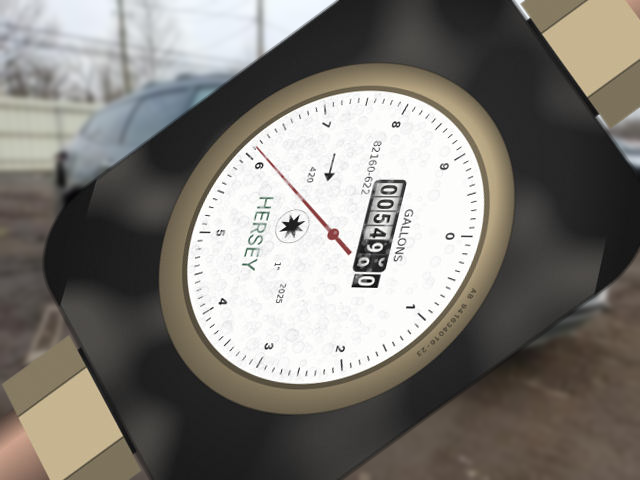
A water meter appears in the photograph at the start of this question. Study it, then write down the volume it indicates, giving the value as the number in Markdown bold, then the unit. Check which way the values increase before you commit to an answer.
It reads **54986.1** gal
